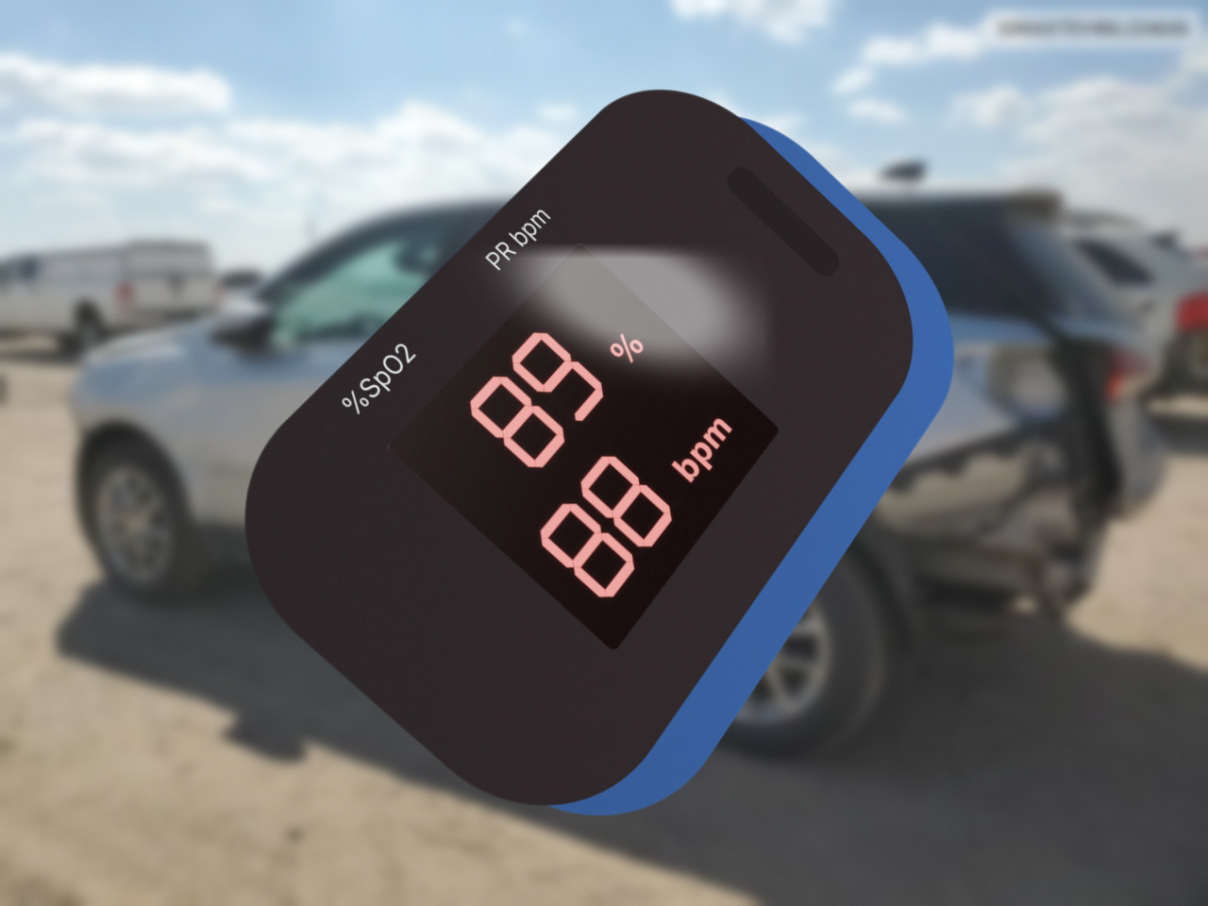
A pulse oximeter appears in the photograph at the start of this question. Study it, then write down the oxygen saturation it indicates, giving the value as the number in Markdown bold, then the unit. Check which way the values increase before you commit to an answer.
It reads **89** %
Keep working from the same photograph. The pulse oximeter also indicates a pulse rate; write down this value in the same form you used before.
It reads **88** bpm
